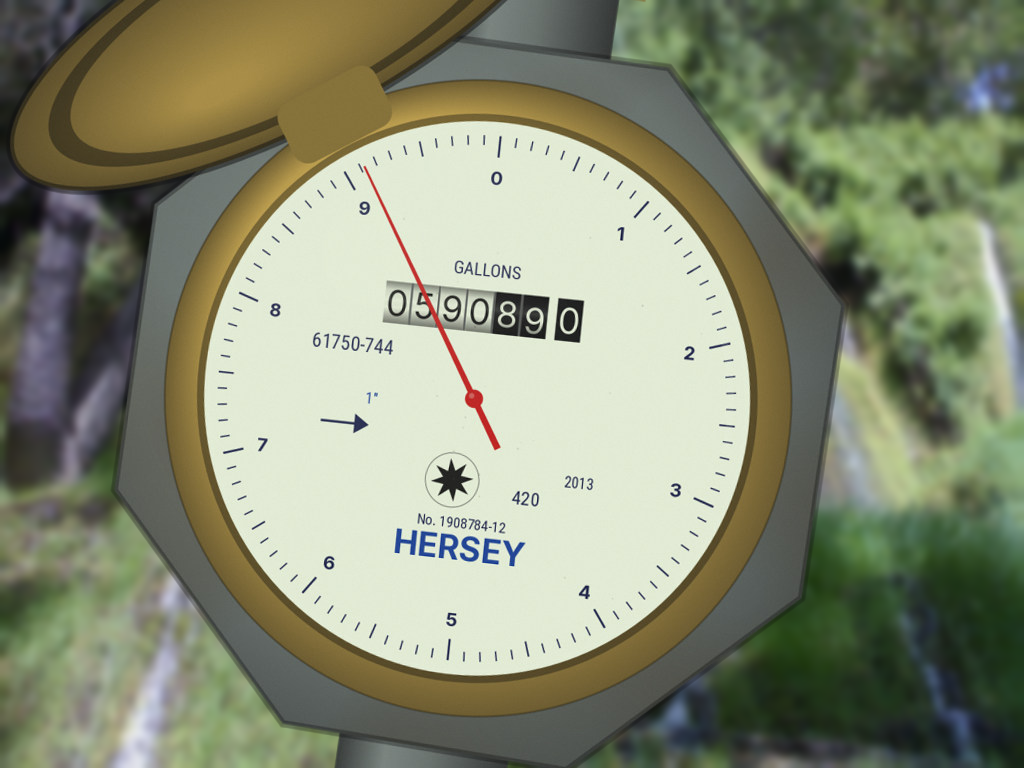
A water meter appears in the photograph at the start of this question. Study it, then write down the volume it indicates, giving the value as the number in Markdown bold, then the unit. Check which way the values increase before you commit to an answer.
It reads **590889.1** gal
